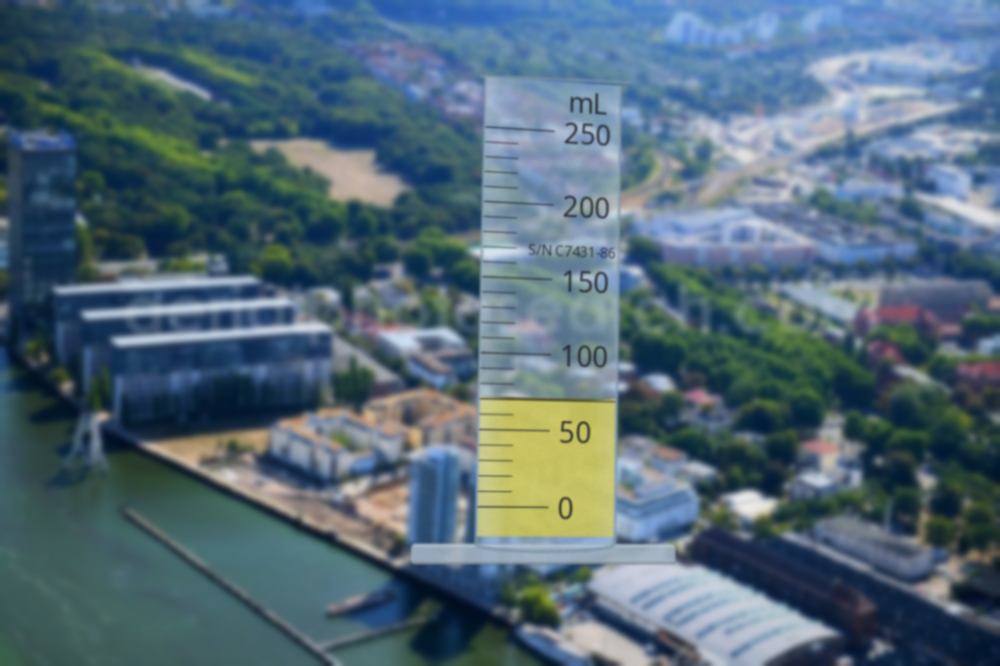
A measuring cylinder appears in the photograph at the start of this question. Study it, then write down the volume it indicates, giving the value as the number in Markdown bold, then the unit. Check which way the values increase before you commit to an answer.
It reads **70** mL
